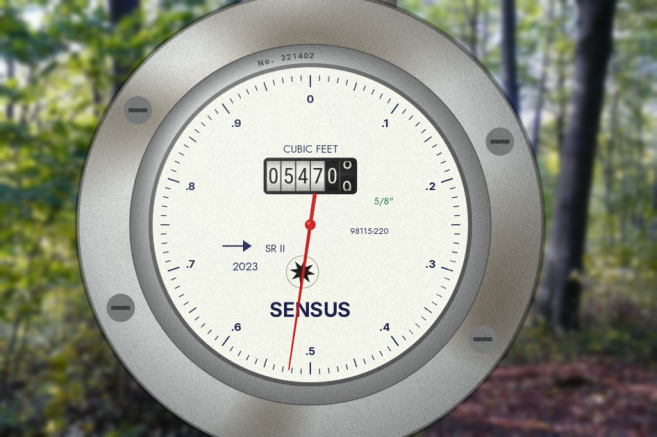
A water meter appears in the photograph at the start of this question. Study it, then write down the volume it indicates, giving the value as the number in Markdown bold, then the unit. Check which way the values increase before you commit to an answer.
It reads **54708.52** ft³
